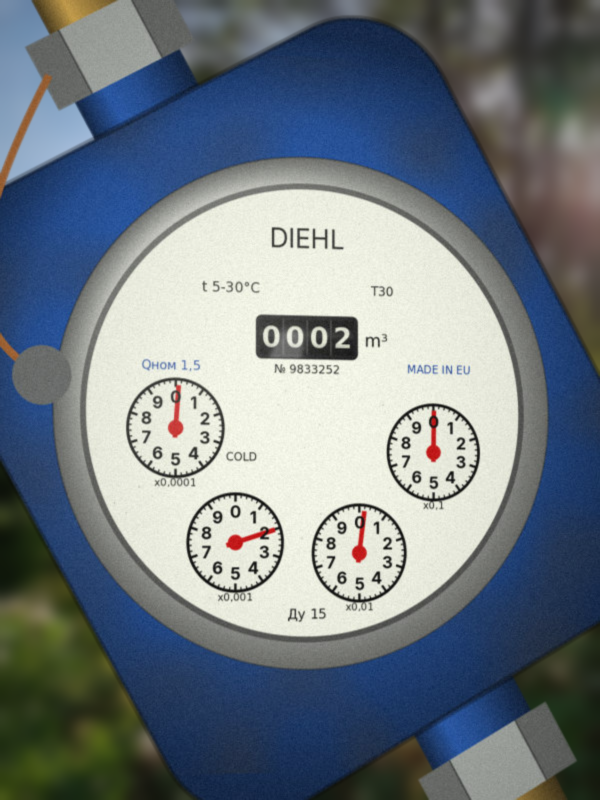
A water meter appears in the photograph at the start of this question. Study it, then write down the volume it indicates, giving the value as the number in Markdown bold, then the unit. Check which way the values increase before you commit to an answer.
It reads **2.0020** m³
